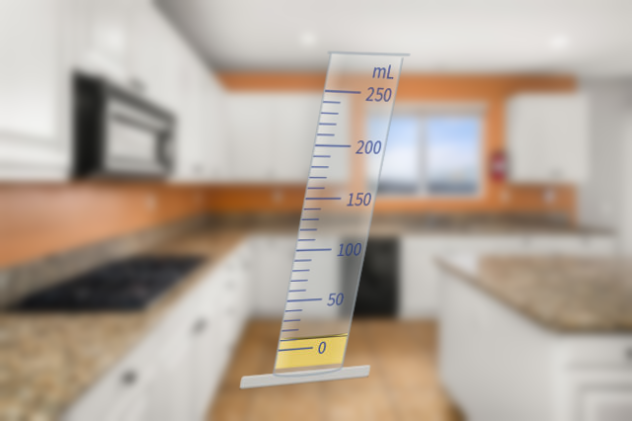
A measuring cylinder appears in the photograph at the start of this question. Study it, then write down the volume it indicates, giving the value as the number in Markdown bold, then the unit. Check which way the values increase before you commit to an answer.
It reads **10** mL
